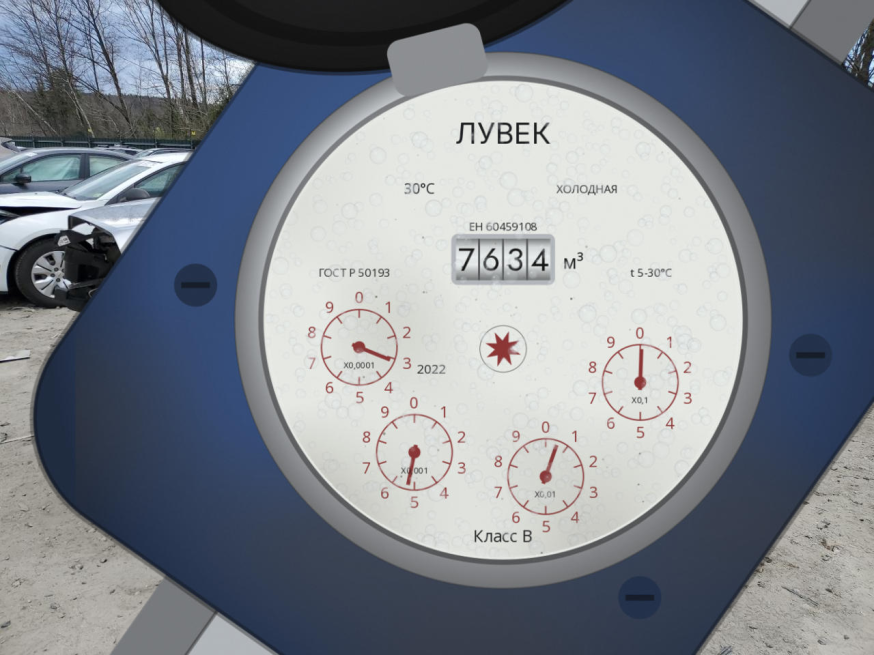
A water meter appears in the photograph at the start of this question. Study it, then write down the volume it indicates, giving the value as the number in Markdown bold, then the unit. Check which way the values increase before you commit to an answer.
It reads **7634.0053** m³
